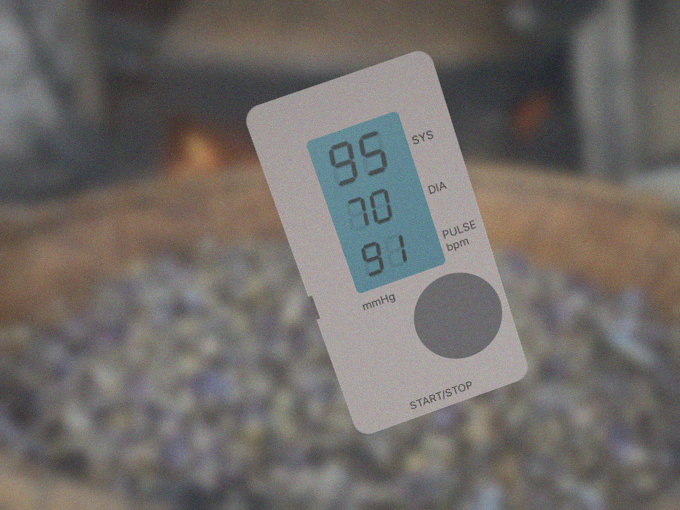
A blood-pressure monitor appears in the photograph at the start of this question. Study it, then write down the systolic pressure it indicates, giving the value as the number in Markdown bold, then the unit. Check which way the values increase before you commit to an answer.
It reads **95** mmHg
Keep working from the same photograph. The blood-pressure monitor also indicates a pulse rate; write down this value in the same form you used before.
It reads **91** bpm
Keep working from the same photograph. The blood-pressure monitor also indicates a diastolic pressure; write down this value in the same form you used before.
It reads **70** mmHg
